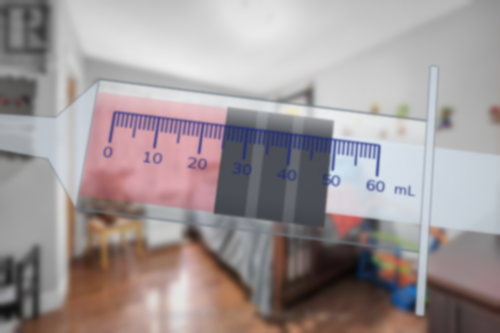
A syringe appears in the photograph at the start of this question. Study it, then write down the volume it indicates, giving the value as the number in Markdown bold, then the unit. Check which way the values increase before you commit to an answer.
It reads **25** mL
